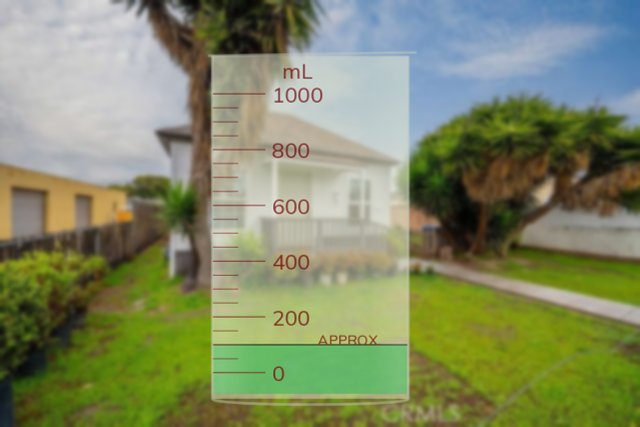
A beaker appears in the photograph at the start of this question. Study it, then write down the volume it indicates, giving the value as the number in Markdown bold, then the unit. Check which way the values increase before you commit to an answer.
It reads **100** mL
